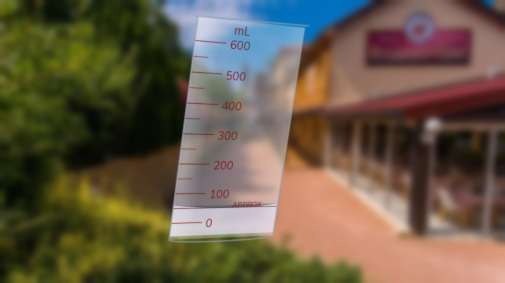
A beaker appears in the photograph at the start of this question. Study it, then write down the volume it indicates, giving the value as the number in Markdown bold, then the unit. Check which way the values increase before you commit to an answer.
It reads **50** mL
